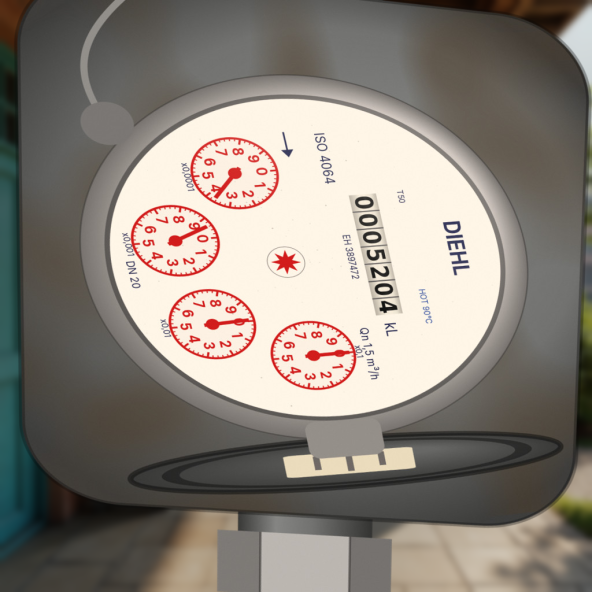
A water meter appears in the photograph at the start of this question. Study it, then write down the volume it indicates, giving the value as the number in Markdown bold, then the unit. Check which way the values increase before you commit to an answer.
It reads **5203.9993** kL
